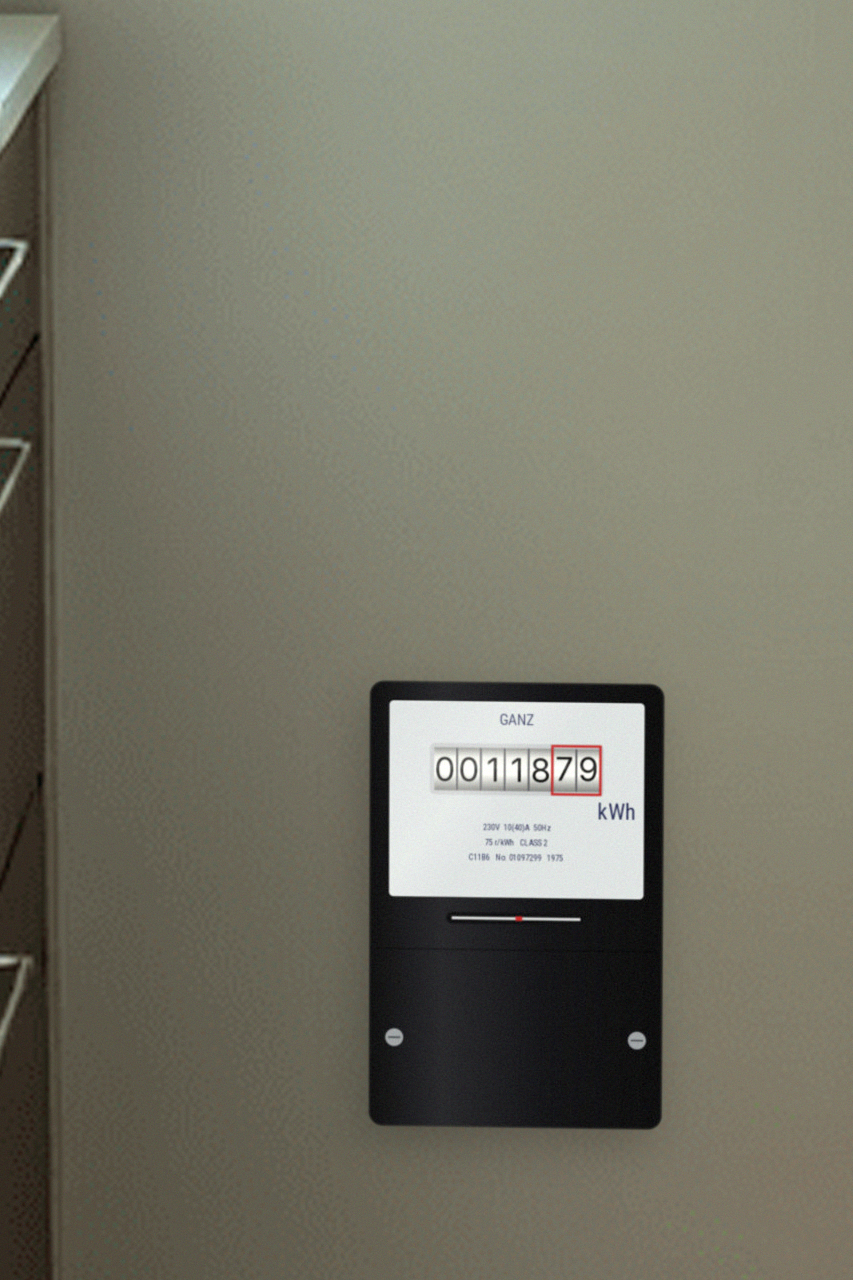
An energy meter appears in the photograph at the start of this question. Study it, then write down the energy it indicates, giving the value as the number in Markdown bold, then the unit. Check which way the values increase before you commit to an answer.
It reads **118.79** kWh
